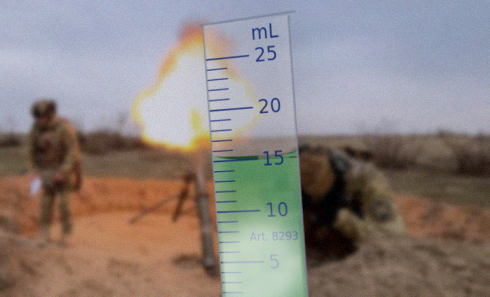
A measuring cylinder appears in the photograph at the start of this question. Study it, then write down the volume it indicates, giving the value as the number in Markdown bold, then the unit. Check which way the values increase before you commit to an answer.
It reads **15** mL
